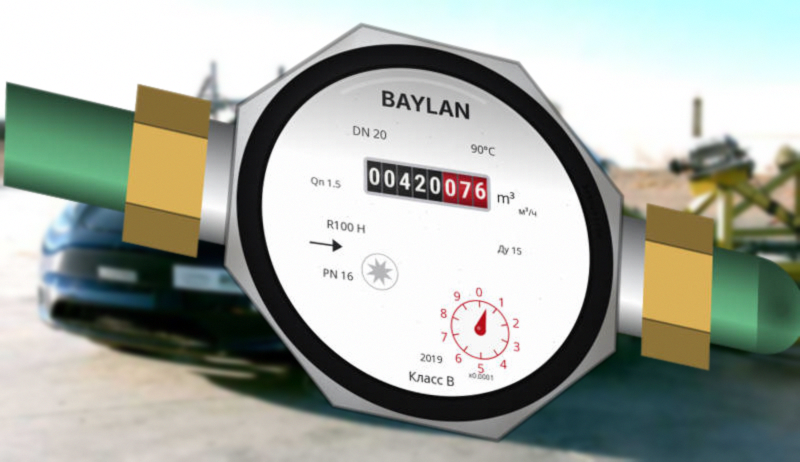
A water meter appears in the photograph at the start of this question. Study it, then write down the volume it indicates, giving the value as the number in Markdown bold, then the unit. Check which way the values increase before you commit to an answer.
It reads **420.0760** m³
